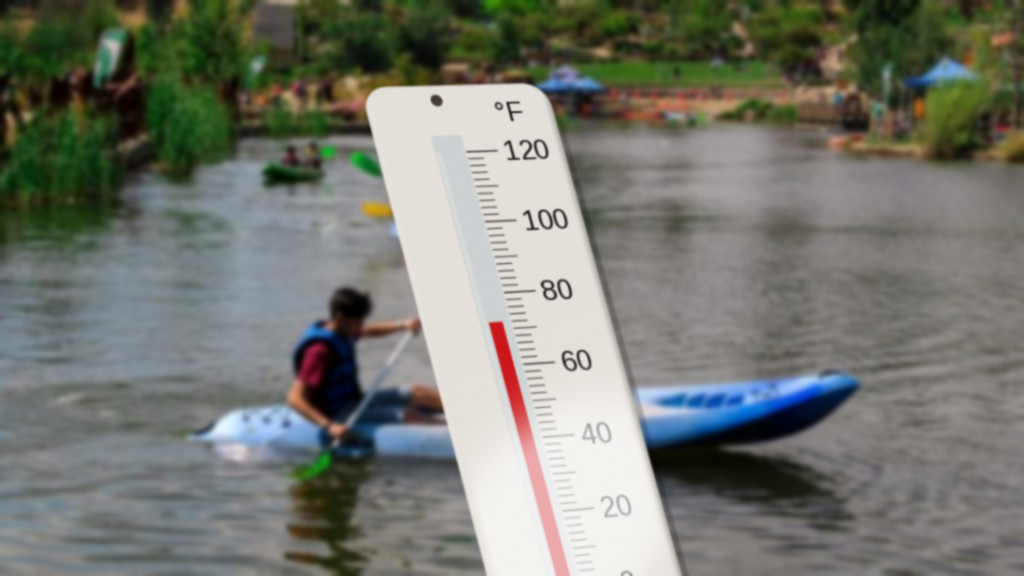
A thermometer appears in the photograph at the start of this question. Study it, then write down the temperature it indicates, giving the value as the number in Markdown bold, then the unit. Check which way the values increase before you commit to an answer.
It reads **72** °F
